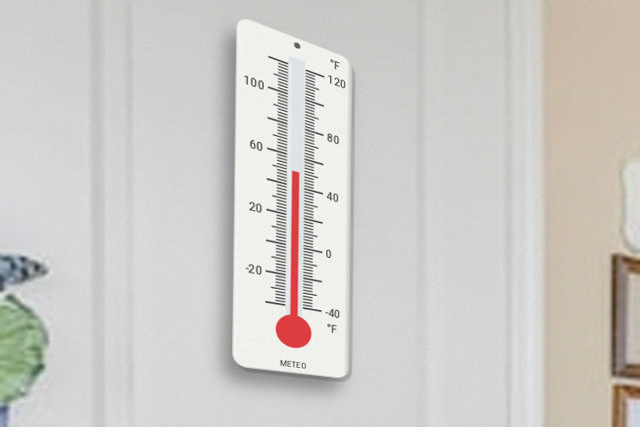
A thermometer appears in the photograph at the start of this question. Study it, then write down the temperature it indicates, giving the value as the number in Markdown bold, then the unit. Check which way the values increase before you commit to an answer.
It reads **50** °F
